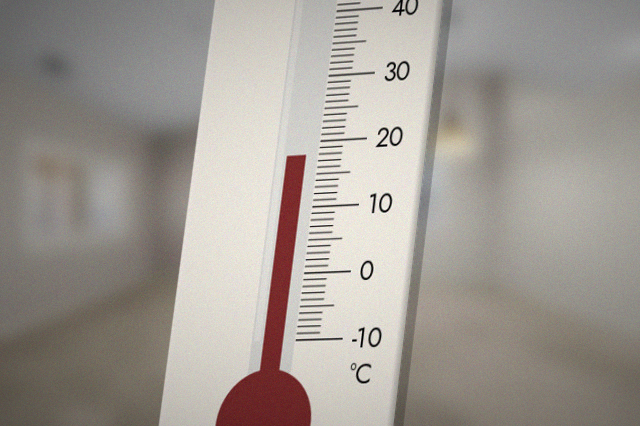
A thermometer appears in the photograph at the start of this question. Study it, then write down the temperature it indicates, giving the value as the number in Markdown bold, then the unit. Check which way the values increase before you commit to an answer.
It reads **18** °C
